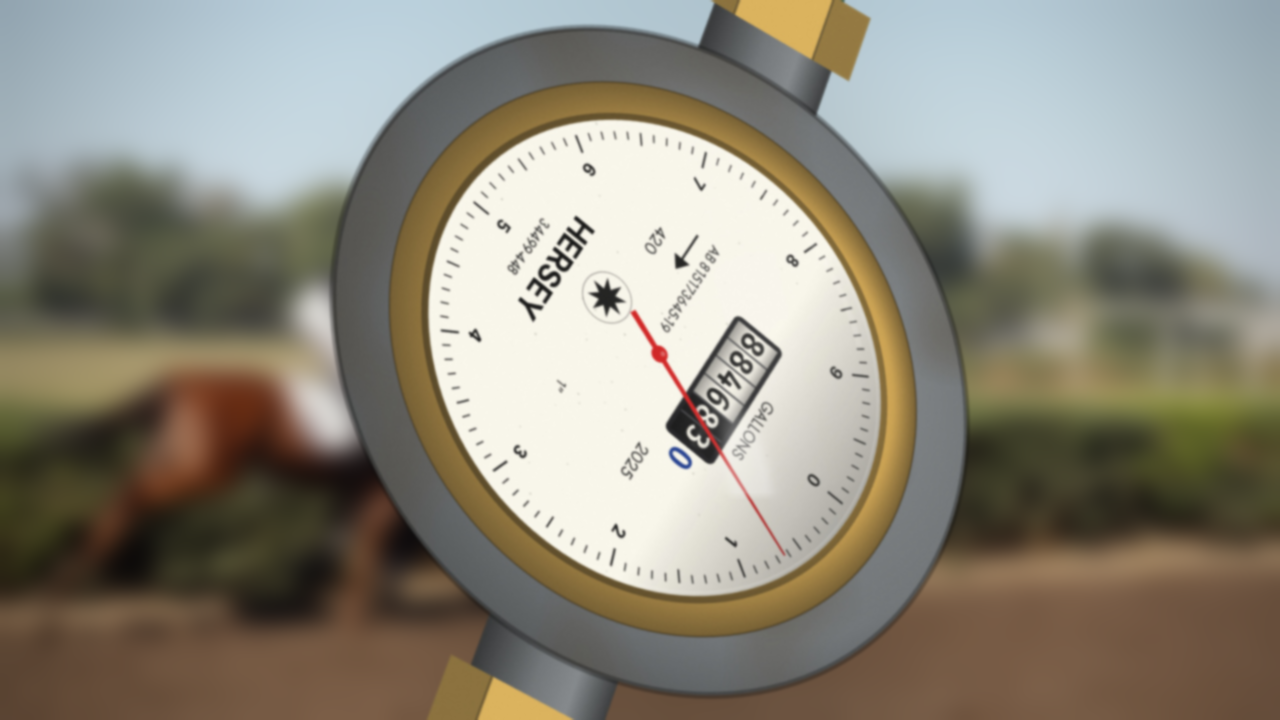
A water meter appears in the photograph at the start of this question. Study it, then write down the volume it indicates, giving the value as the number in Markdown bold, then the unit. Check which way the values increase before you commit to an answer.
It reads **8846830.6** gal
